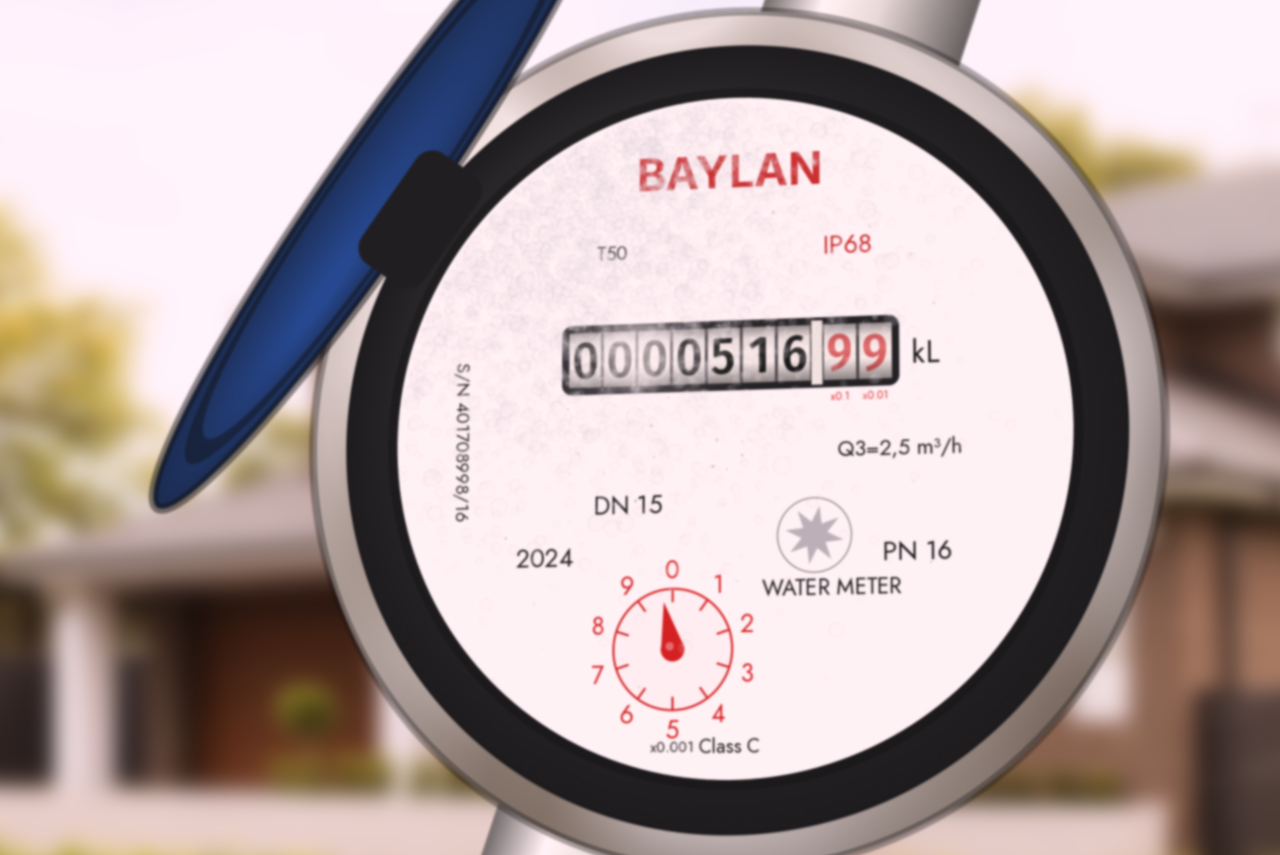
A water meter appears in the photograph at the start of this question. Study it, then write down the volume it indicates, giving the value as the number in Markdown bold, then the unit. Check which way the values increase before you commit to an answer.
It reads **516.989** kL
